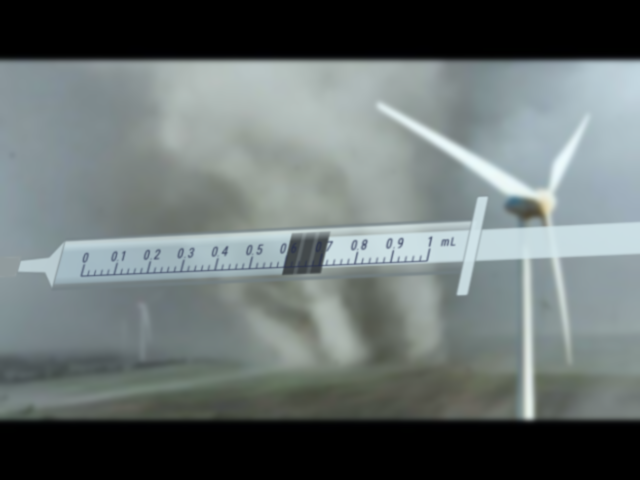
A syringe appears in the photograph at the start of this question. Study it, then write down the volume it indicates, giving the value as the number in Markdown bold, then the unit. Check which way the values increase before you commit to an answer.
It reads **0.6** mL
